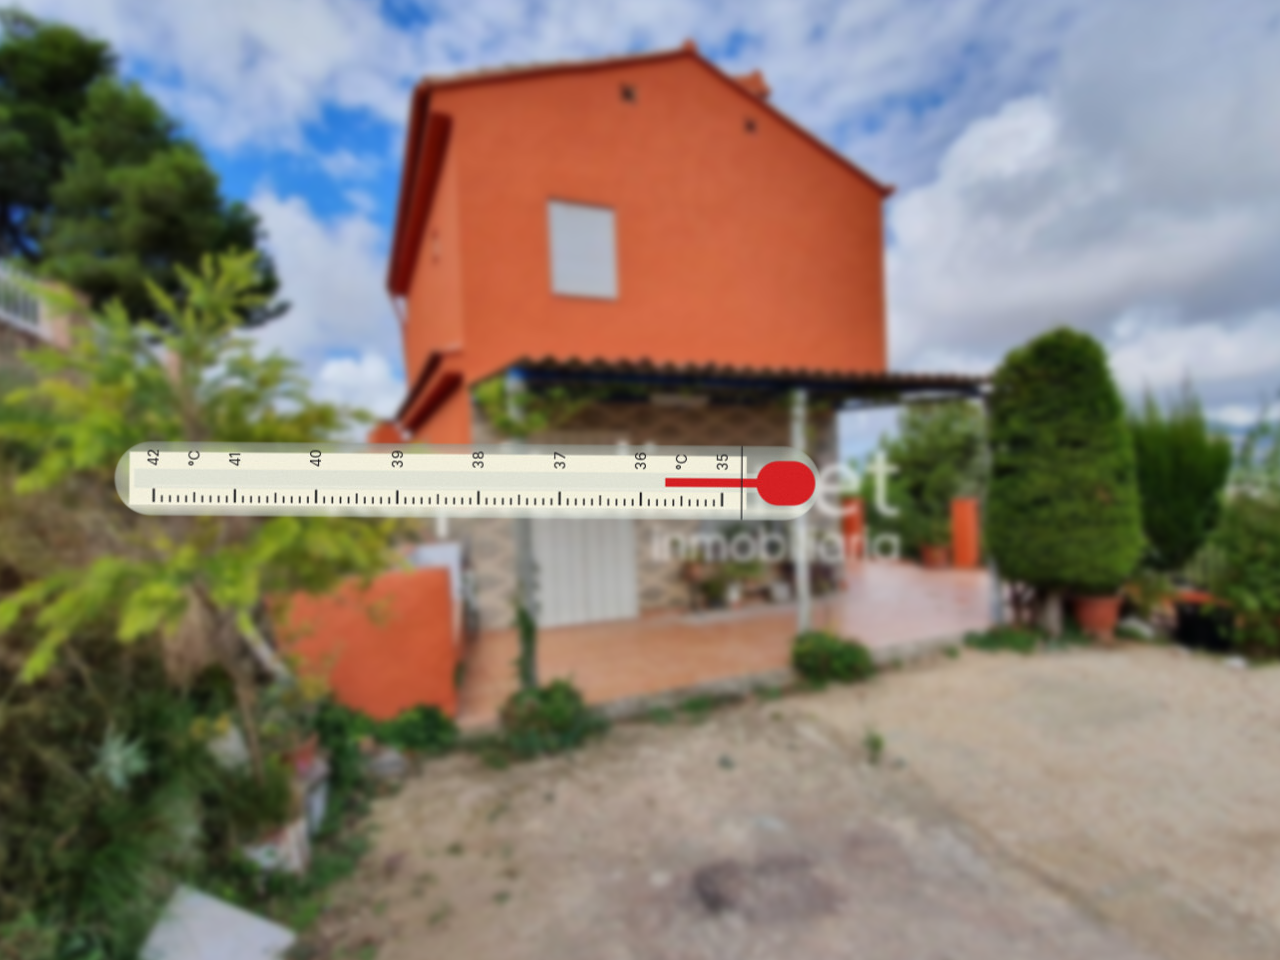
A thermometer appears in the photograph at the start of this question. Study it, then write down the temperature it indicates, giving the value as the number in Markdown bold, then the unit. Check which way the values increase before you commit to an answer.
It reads **35.7** °C
